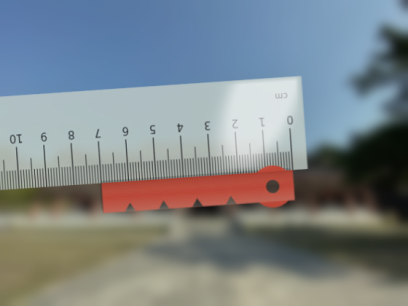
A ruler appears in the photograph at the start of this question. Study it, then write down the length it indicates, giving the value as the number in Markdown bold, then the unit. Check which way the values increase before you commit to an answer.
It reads **7** cm
